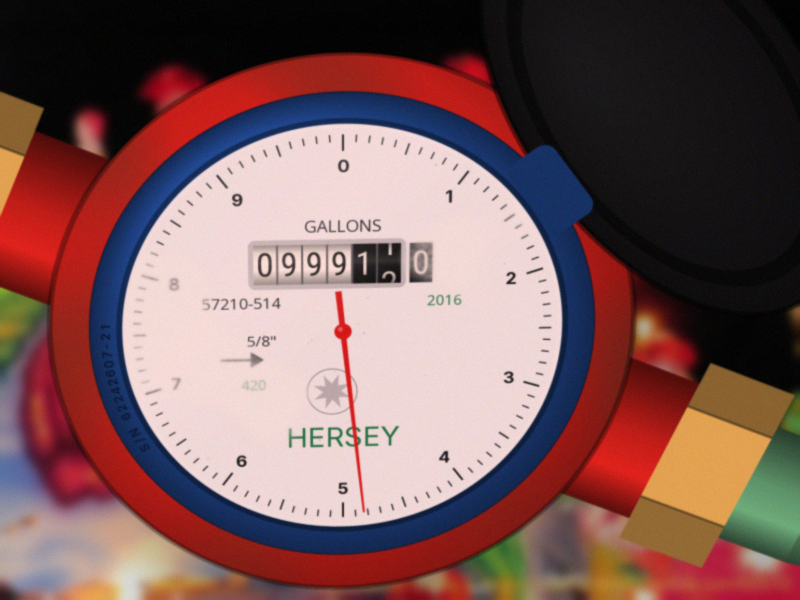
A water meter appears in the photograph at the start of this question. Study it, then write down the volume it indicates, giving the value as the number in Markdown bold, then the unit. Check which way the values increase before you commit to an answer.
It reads **999114.8** gal
